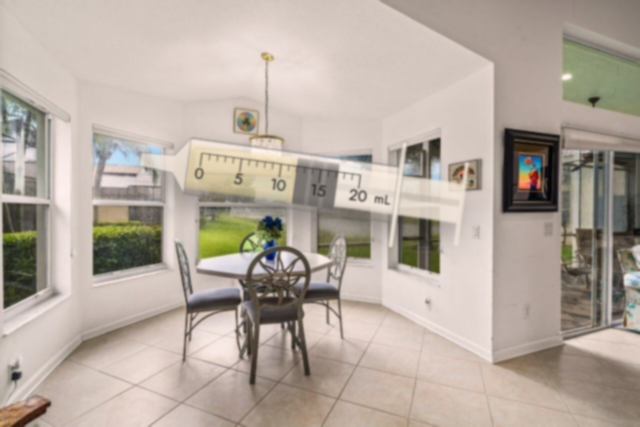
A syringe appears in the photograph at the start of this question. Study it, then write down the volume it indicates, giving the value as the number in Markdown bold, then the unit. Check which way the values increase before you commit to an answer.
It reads **12** mL
